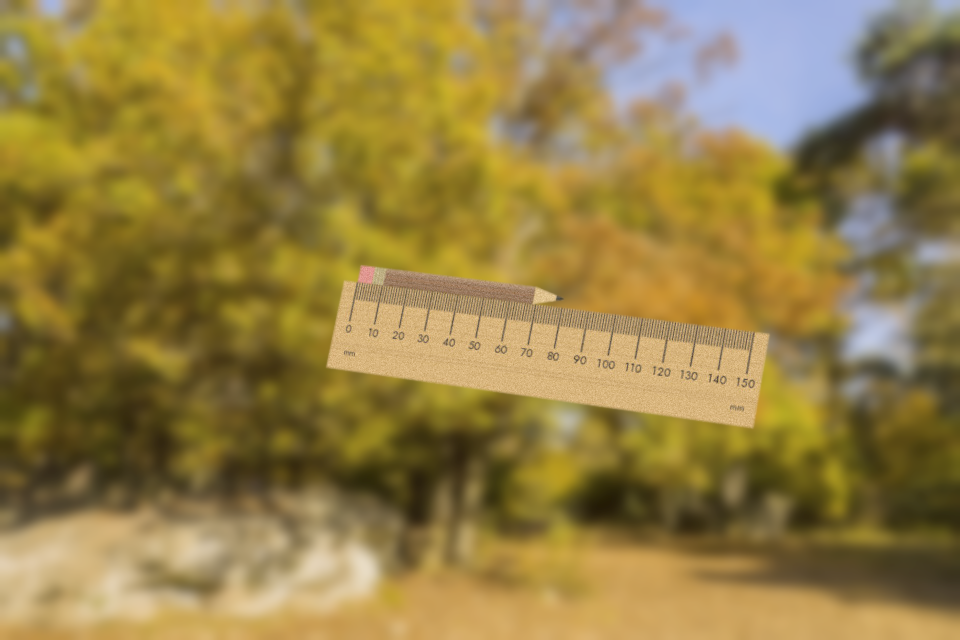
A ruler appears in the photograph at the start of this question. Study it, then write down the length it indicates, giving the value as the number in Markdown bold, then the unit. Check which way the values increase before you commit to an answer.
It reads **80** mm
